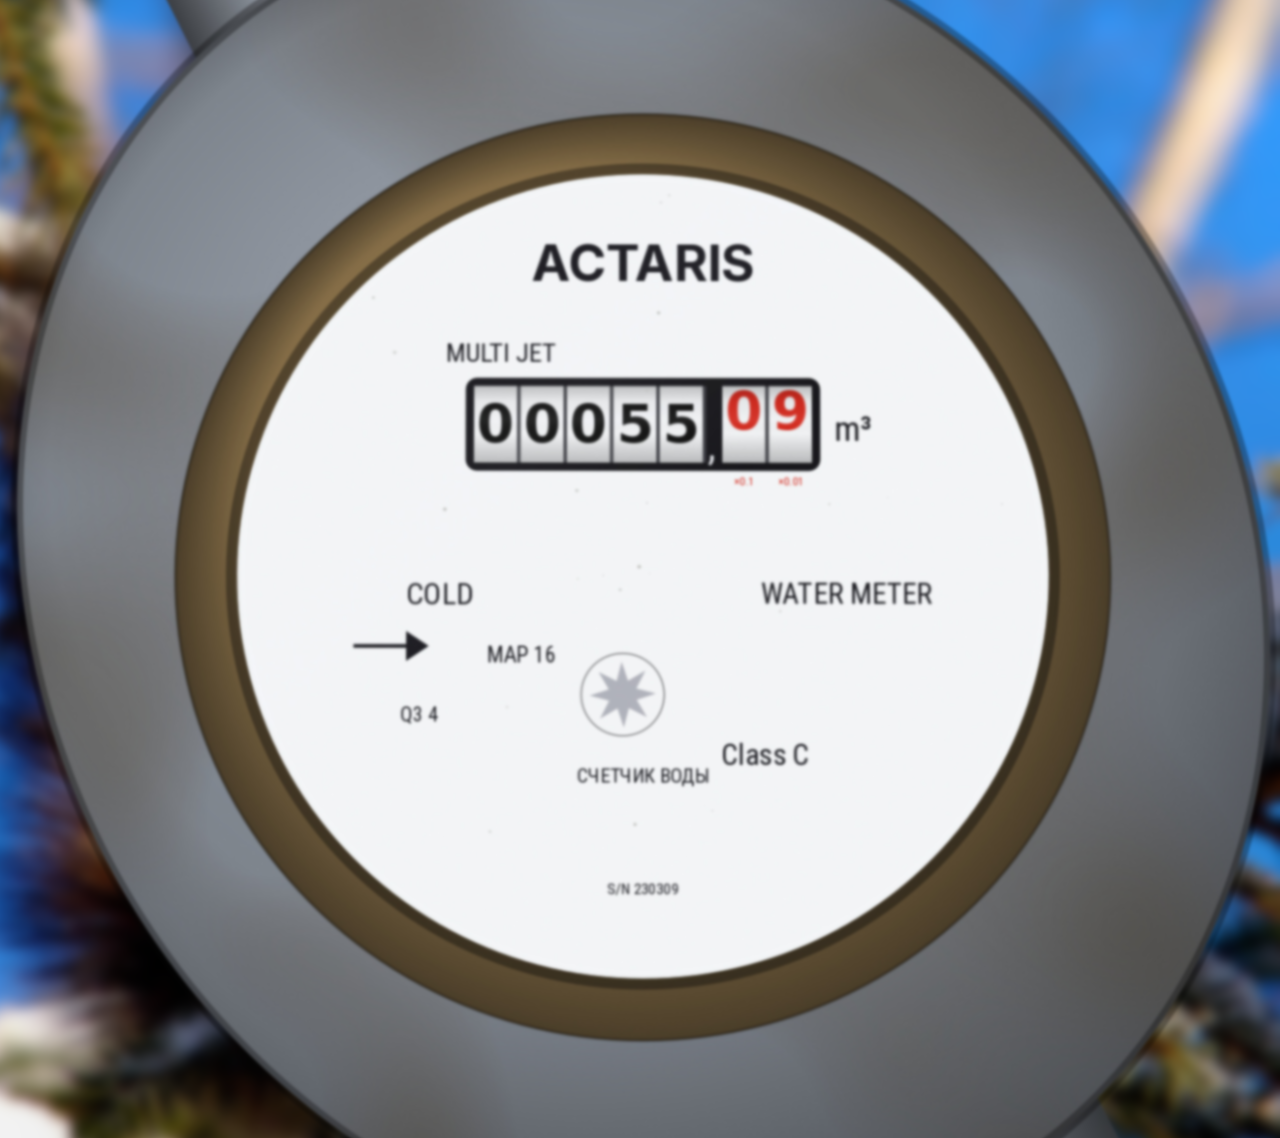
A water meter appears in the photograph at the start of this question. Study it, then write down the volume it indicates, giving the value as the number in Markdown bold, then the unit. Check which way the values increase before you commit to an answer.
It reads **55.09** m³
